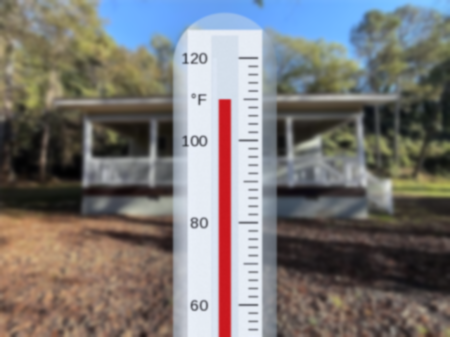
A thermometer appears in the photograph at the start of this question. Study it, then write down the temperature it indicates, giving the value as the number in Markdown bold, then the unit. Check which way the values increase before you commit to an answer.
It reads **110** °F
